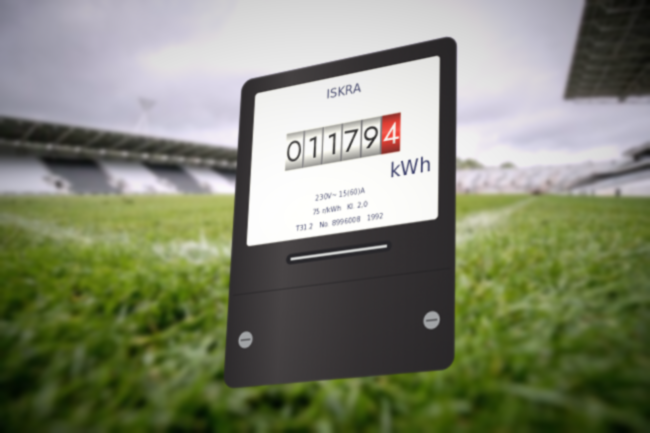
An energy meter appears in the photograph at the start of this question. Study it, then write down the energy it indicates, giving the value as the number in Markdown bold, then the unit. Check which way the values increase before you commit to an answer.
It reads **1179.4** kWh
